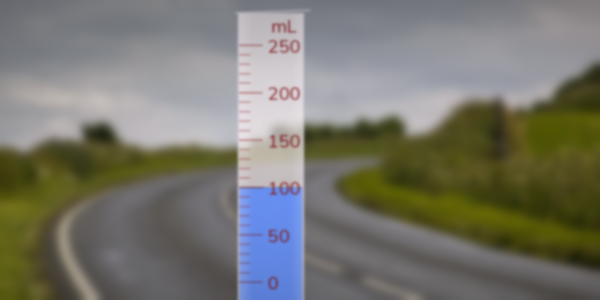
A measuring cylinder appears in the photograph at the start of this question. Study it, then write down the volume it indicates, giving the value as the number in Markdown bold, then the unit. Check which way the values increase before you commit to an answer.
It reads **100** mL
